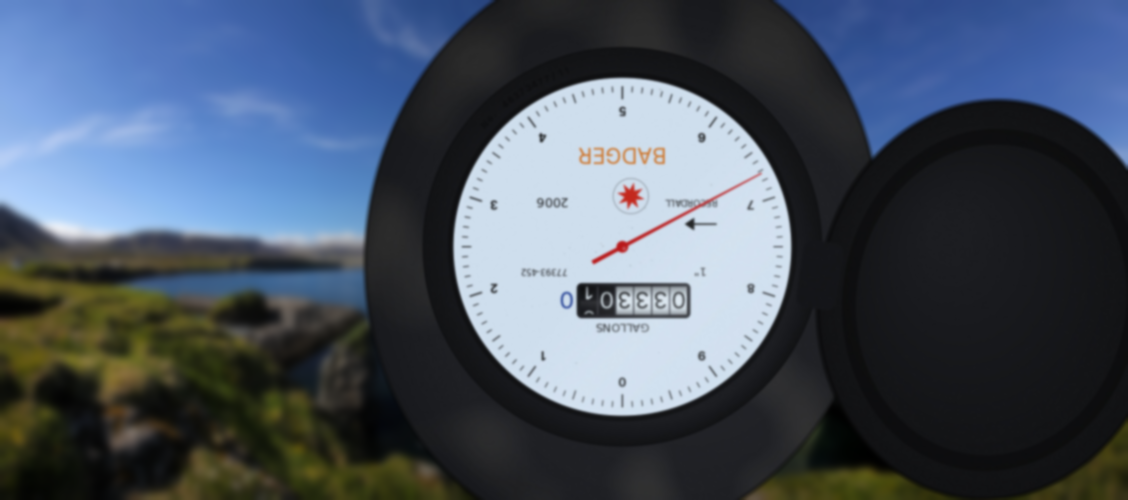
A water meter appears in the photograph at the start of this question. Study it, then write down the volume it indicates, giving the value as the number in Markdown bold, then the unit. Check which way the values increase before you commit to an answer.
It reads **333006.7** gal
